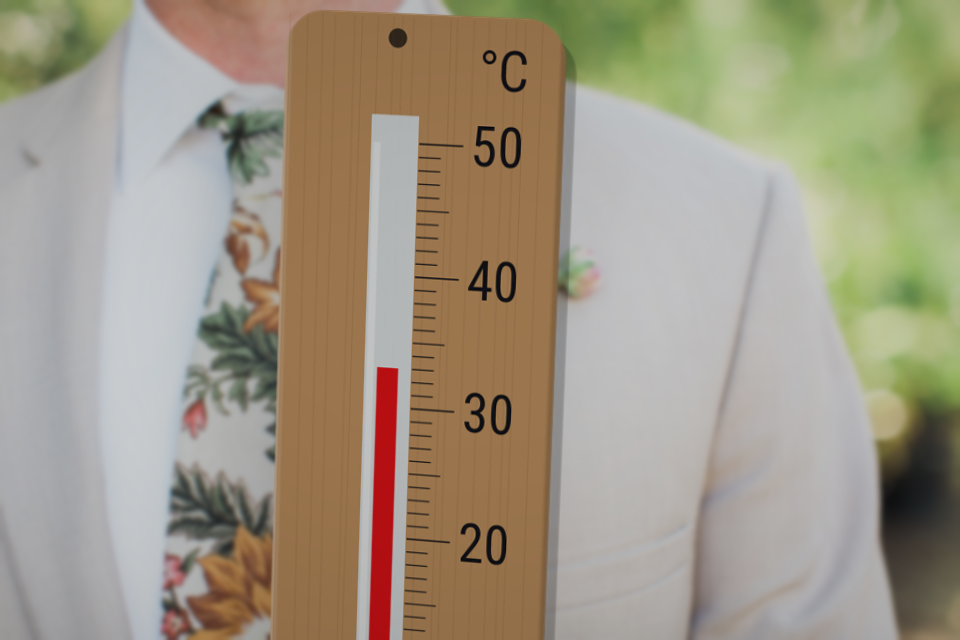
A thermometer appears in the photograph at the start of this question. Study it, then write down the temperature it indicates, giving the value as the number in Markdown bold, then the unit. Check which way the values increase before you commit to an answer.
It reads **33** °C
